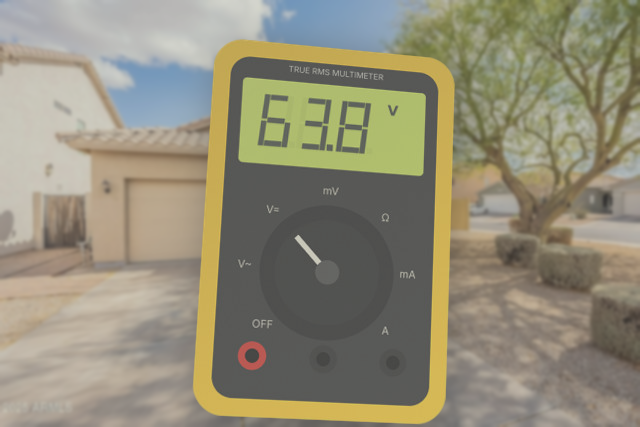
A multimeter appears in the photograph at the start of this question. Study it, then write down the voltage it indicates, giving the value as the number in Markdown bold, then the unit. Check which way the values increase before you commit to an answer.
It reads **63.8** V
